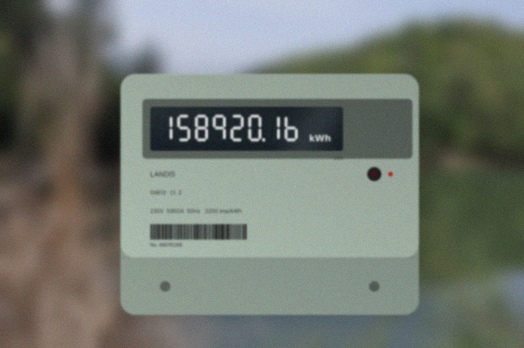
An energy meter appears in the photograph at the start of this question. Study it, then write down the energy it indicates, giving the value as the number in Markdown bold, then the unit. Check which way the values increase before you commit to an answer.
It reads **158920.16** kWh
